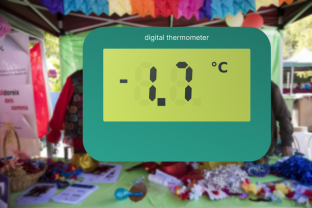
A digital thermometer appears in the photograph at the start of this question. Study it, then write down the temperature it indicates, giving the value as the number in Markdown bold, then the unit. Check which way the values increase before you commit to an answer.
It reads **-1.7** °C
